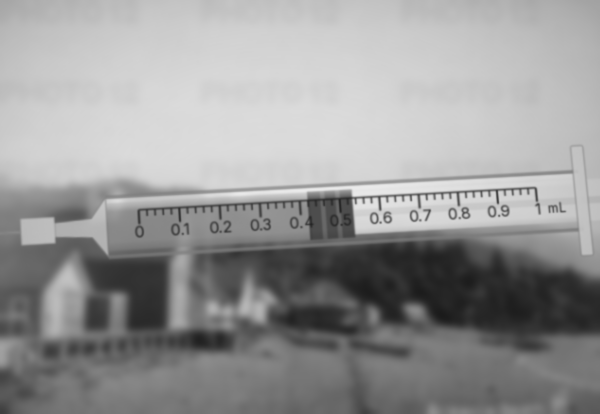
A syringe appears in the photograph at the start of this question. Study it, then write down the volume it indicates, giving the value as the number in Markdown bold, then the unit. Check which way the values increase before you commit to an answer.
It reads **0.42** mL
